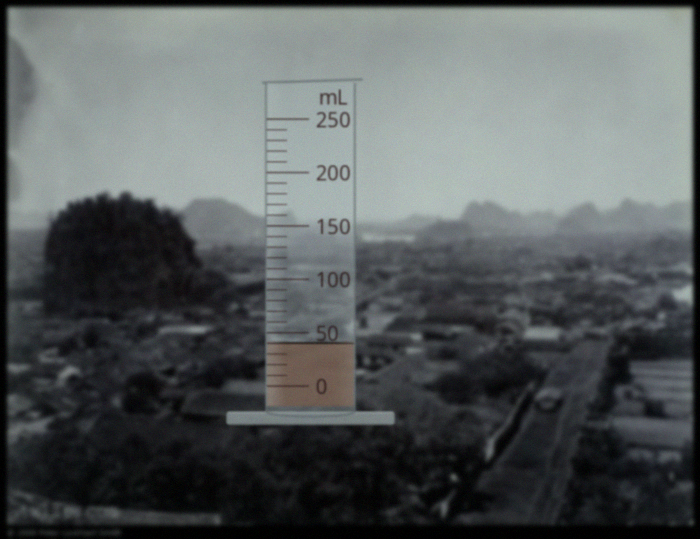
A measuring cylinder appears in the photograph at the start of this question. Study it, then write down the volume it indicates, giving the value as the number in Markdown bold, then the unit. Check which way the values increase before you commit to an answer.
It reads **40** mL
